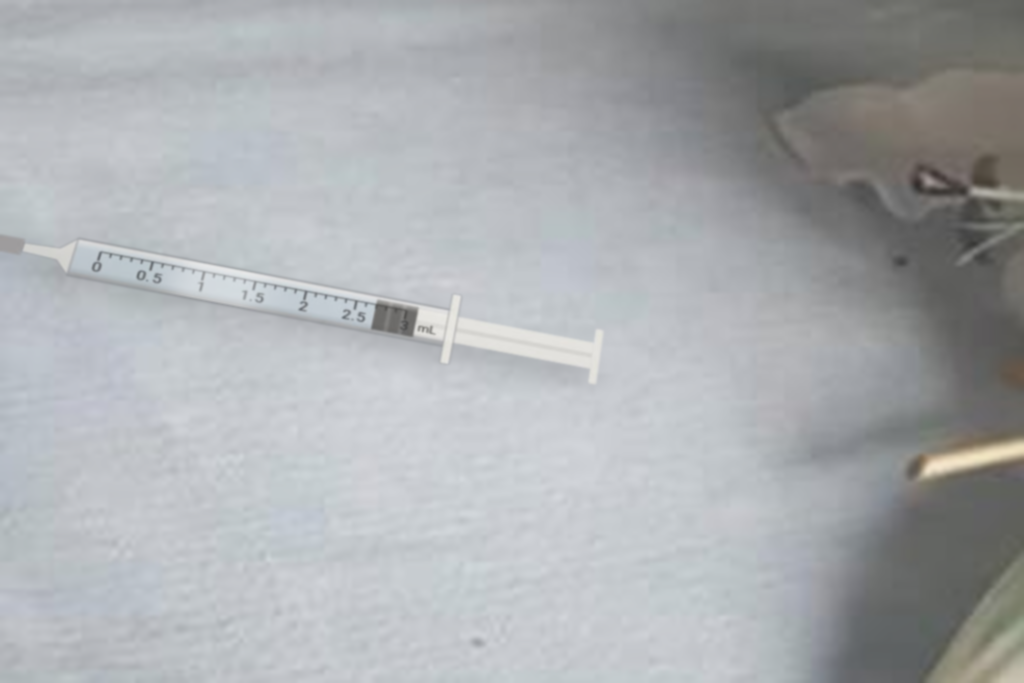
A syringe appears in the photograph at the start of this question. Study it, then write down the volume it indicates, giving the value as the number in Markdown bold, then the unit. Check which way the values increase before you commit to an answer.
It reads **2.7** mL
